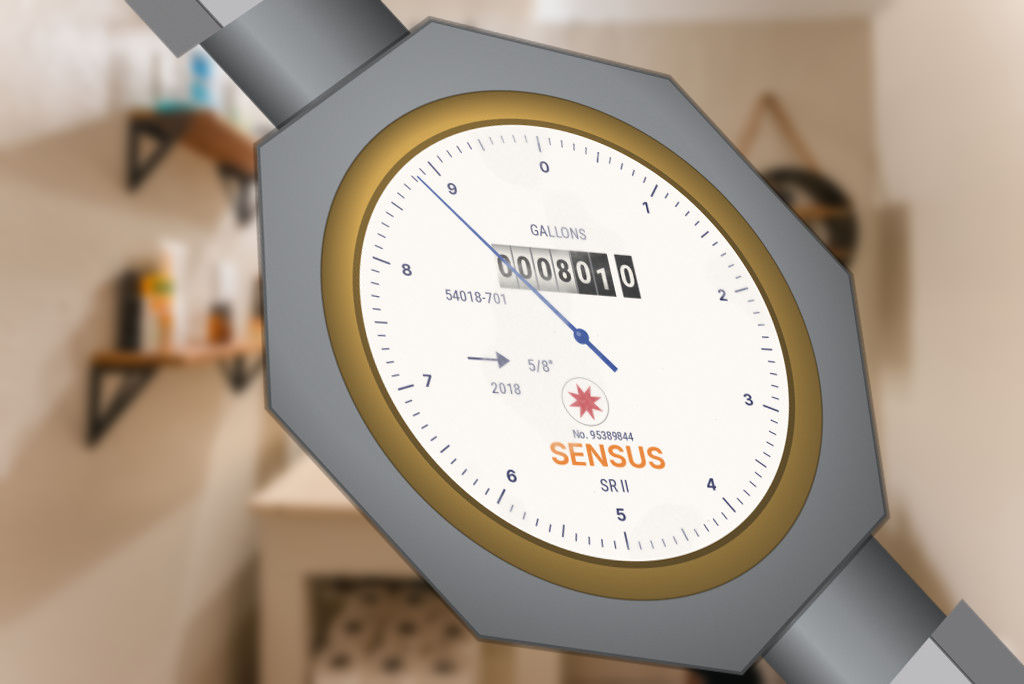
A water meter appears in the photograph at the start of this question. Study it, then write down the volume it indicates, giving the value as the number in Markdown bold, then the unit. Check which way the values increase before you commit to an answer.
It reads **8008.8** gal
